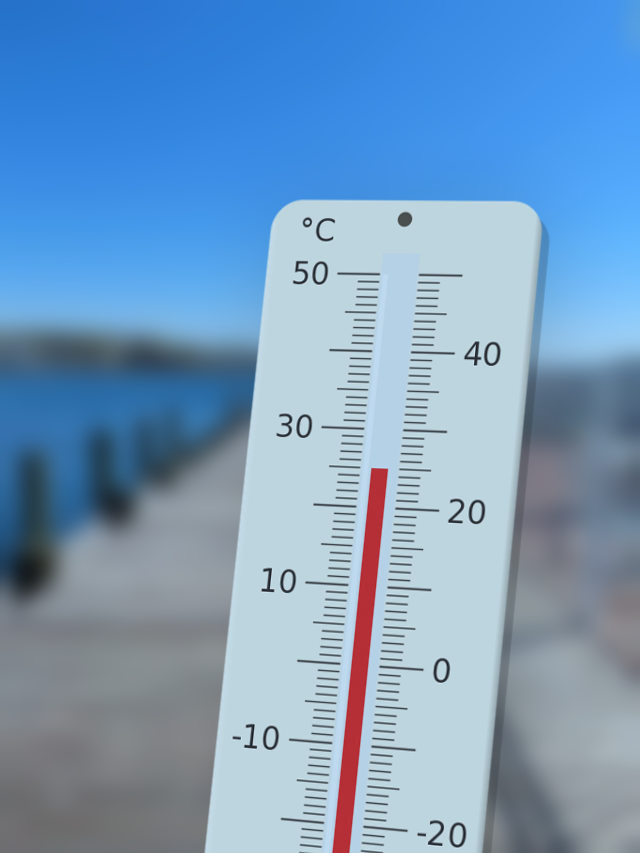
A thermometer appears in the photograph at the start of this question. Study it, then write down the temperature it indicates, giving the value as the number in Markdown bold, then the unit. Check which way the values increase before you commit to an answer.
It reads **25** °C
